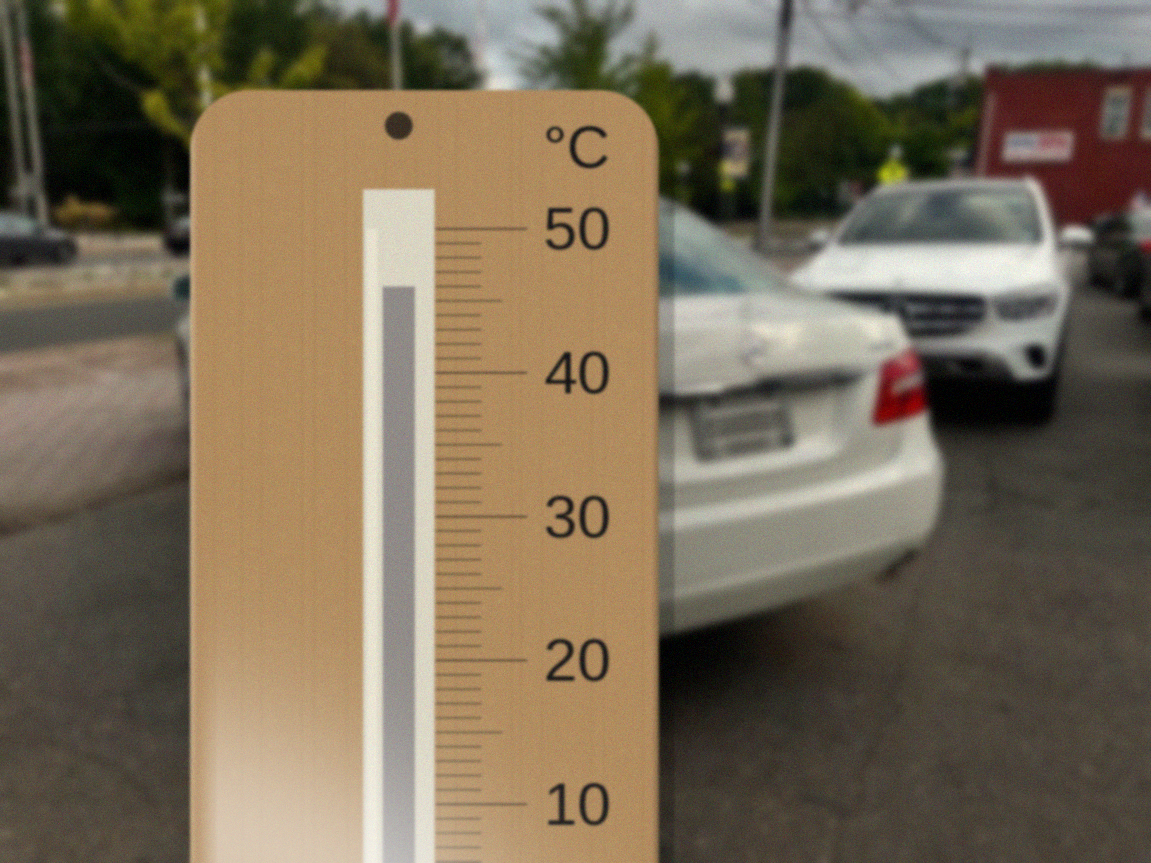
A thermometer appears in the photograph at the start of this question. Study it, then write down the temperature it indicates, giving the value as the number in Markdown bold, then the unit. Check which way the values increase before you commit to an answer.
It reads **46** °C
